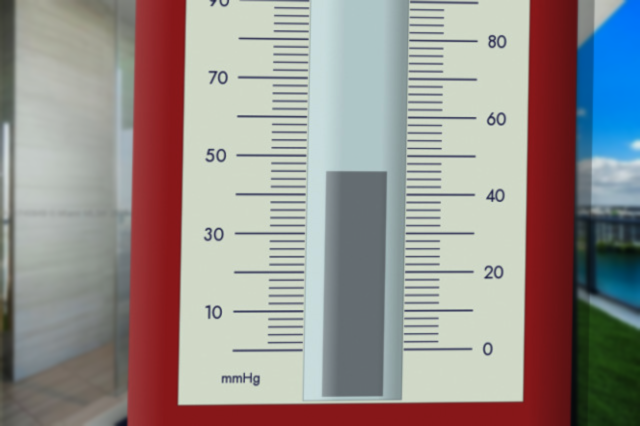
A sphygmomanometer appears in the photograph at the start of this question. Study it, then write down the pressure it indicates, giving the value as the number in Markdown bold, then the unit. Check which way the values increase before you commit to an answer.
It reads **46** mmHg
